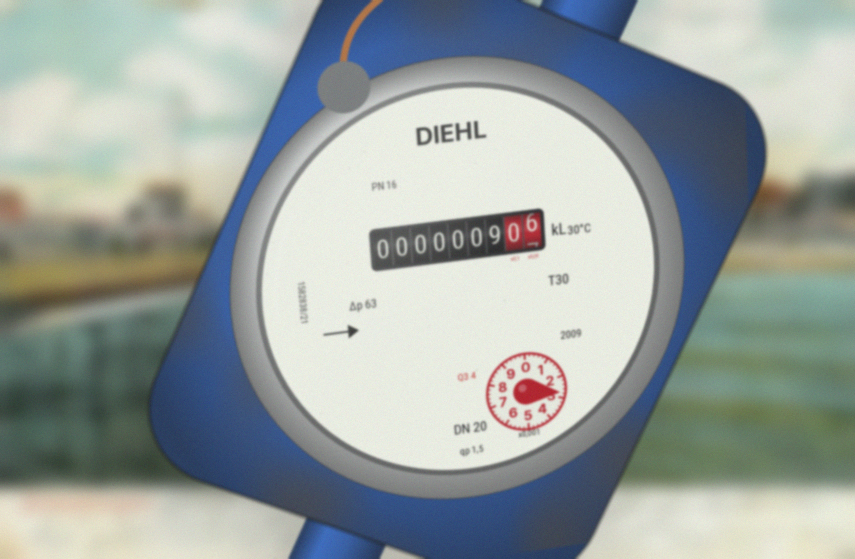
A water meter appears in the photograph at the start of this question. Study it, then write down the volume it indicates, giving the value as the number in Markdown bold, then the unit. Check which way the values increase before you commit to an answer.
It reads **9.062** kL
